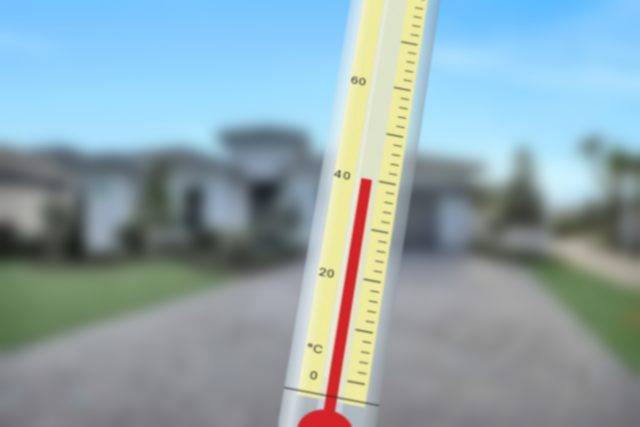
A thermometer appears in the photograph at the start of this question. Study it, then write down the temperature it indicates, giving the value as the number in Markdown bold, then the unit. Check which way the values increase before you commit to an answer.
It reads **40** °C
